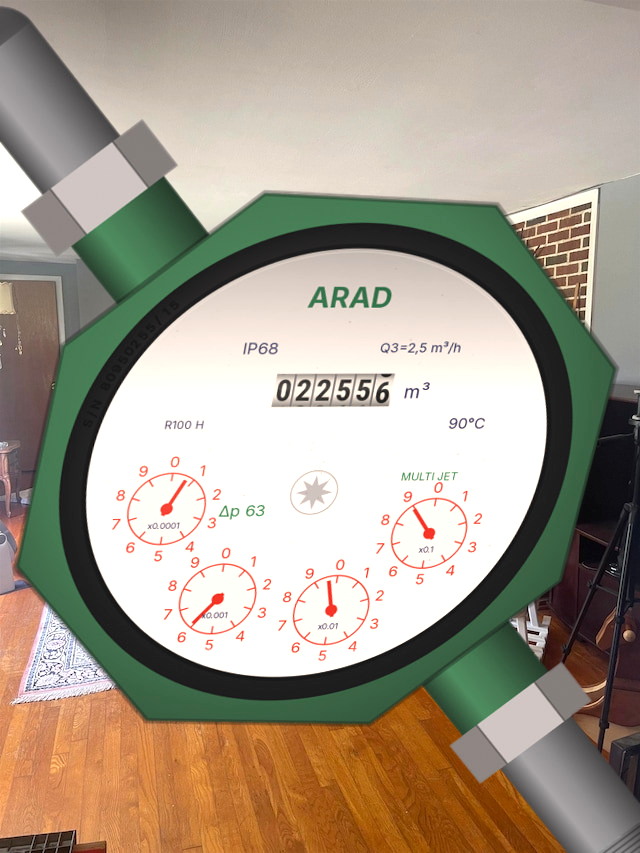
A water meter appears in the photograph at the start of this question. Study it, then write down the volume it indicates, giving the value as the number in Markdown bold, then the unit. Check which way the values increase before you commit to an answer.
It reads **22555.8960** m³
